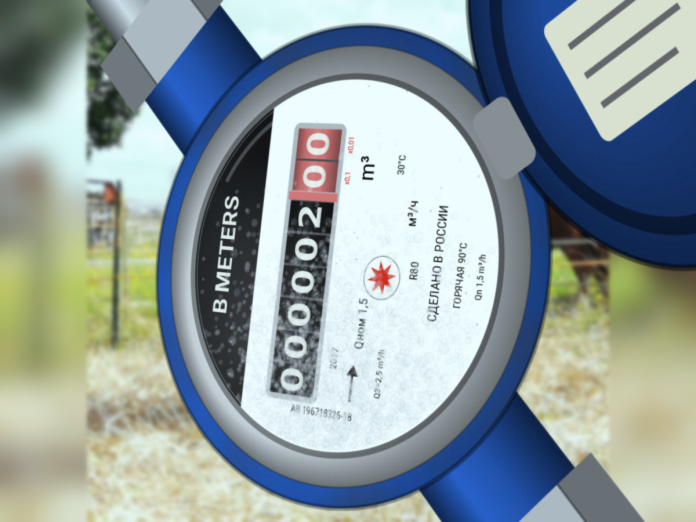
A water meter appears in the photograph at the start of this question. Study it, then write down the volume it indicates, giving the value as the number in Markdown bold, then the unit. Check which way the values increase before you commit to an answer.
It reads **2.00** m³
